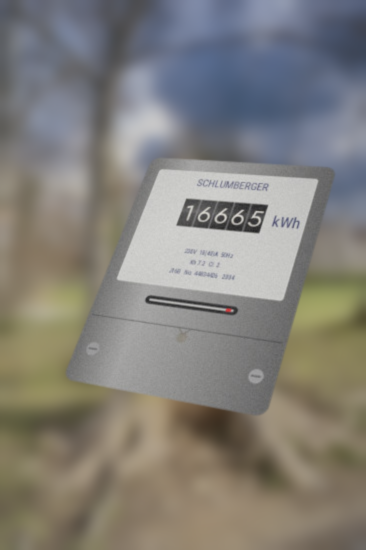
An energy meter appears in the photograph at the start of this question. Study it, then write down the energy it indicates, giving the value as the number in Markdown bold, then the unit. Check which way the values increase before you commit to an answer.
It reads **16665** kWh
